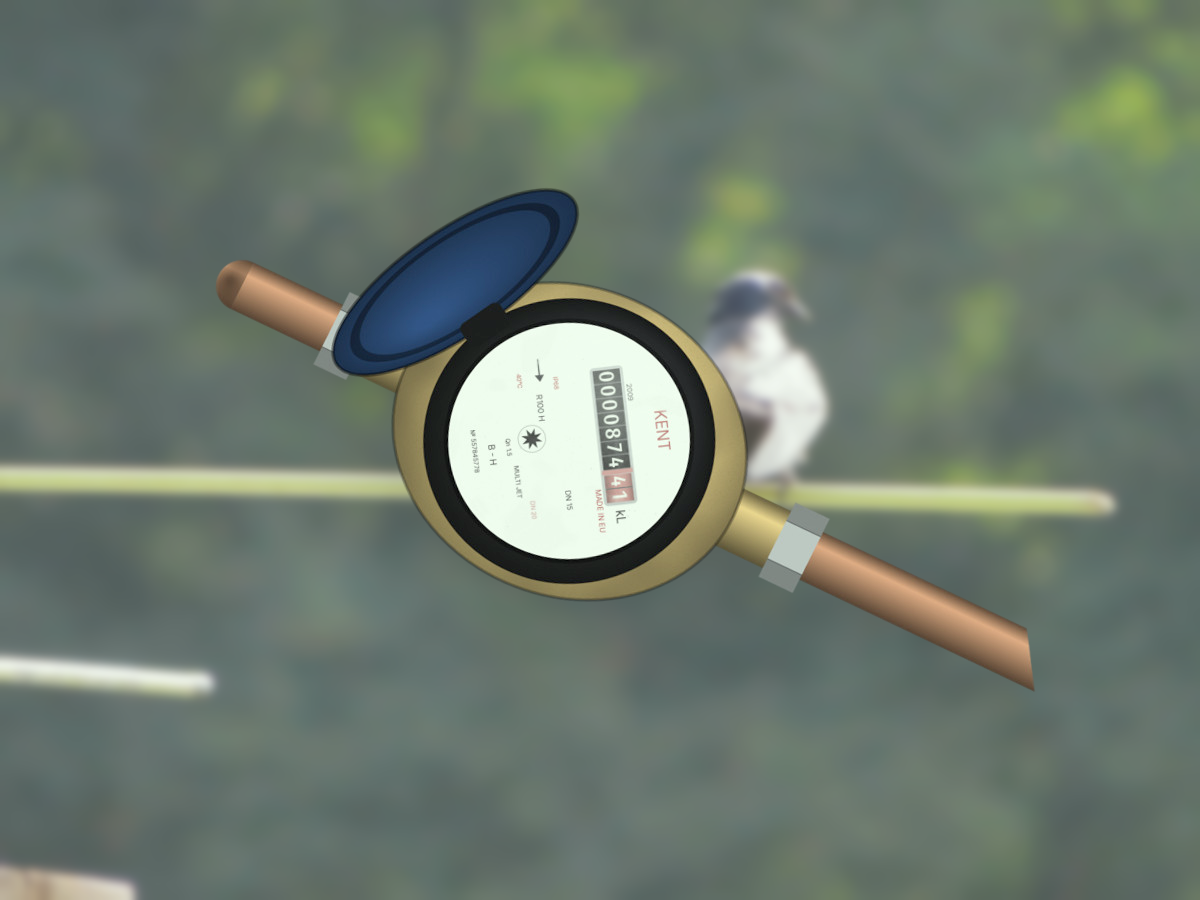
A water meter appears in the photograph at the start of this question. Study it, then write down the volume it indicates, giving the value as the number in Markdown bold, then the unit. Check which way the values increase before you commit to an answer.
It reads **874.41** kL
